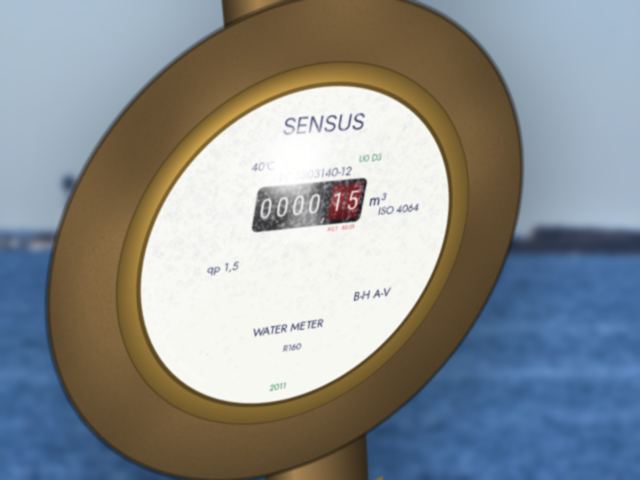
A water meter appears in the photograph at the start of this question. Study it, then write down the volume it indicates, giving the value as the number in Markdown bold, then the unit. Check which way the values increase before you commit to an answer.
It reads **0.15** m³
